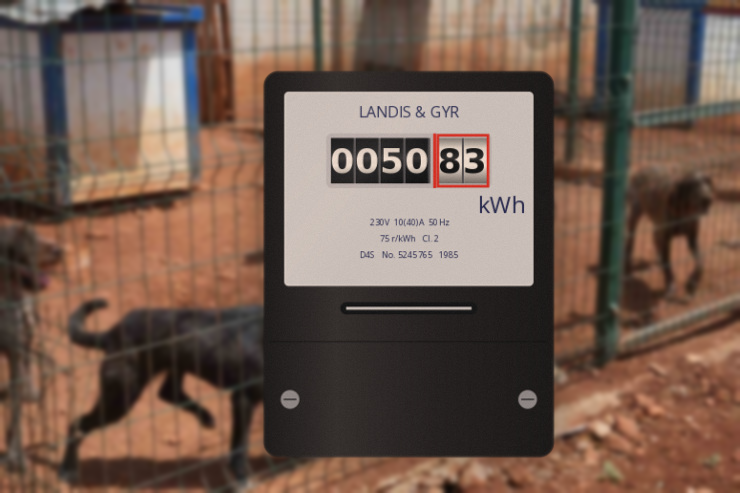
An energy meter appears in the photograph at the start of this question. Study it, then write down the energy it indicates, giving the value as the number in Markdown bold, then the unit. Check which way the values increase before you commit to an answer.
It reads **50.83** kWh
